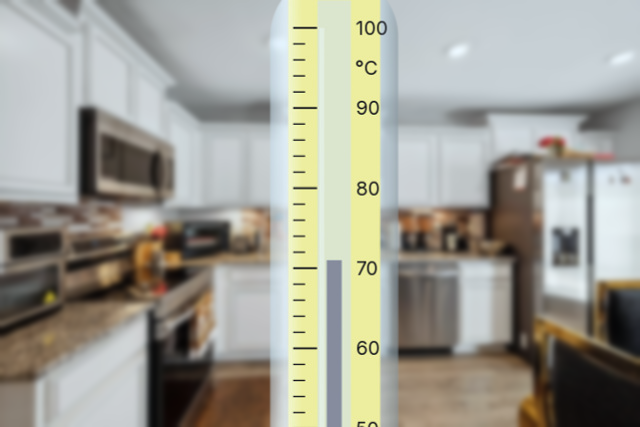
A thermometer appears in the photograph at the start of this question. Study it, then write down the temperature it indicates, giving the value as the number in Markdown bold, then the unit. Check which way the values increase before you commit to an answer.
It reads **71** °C
